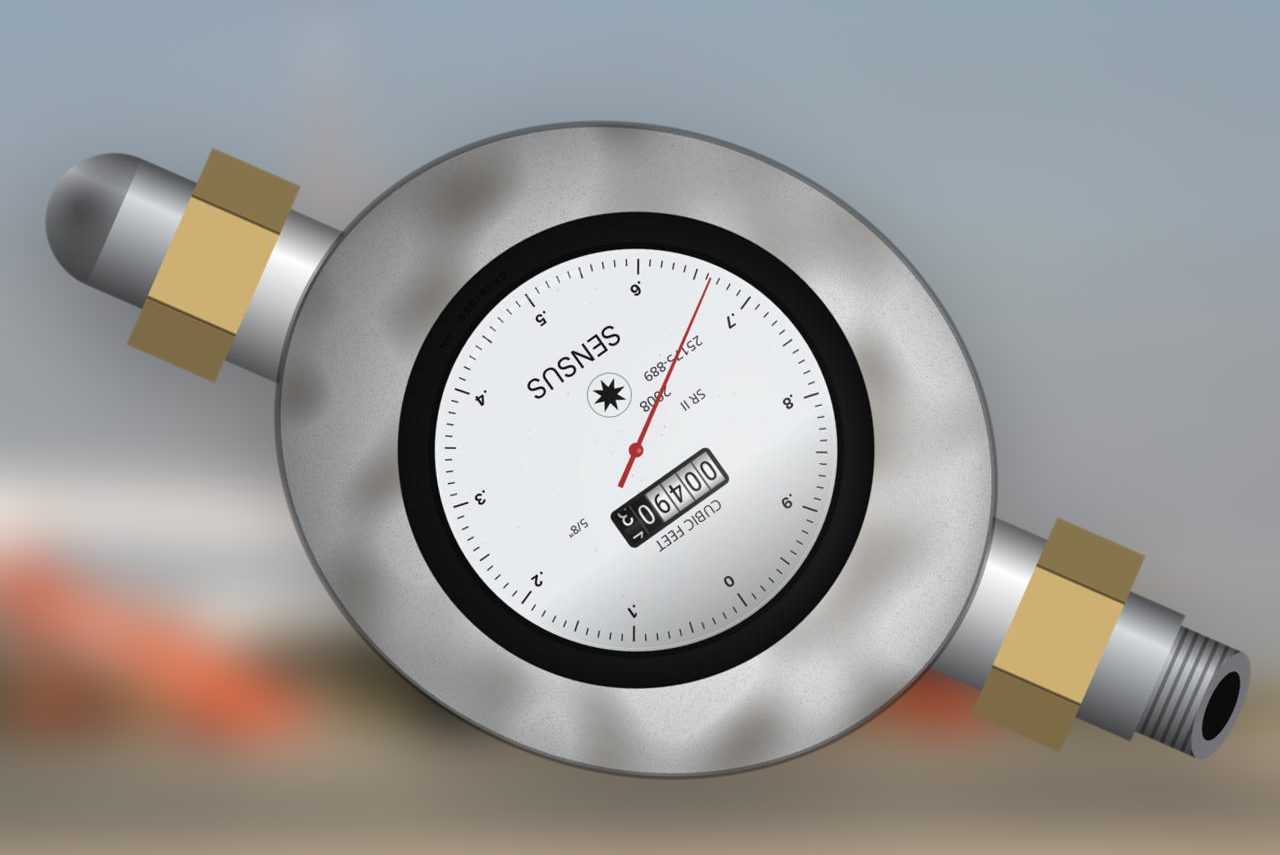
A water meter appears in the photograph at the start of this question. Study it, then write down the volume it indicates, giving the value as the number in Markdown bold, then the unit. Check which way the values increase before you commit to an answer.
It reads **4902.66** ft³
